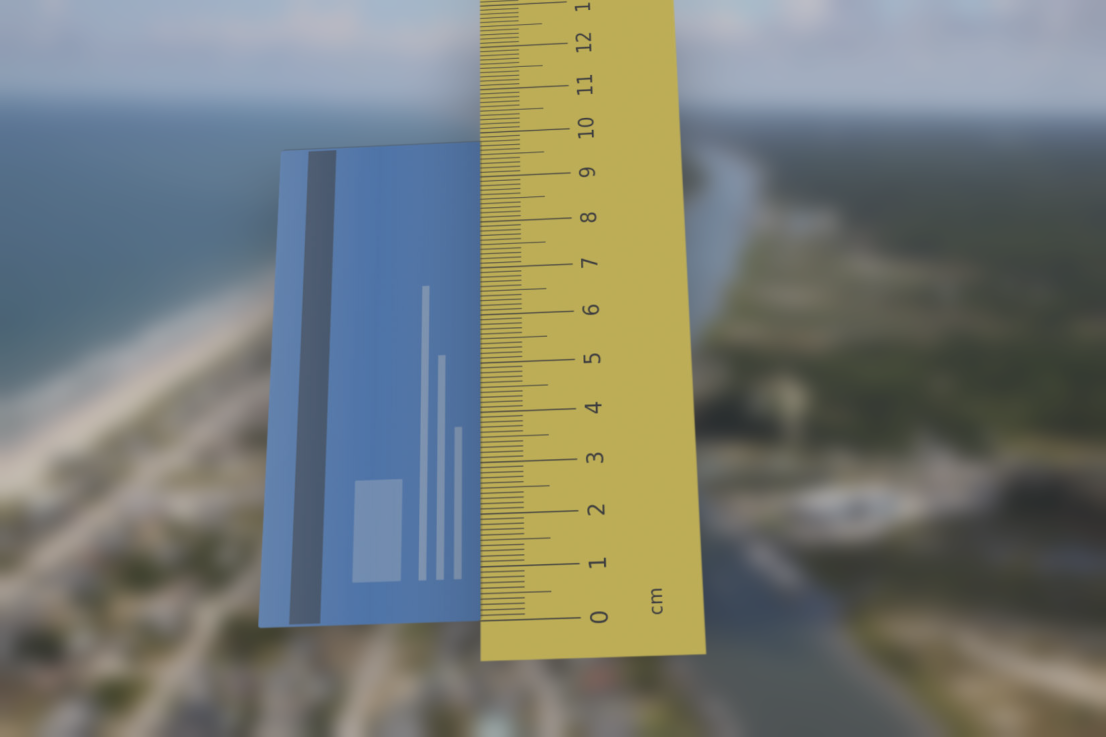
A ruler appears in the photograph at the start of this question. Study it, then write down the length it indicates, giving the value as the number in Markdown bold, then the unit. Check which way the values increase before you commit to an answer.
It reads **9.8** cm
